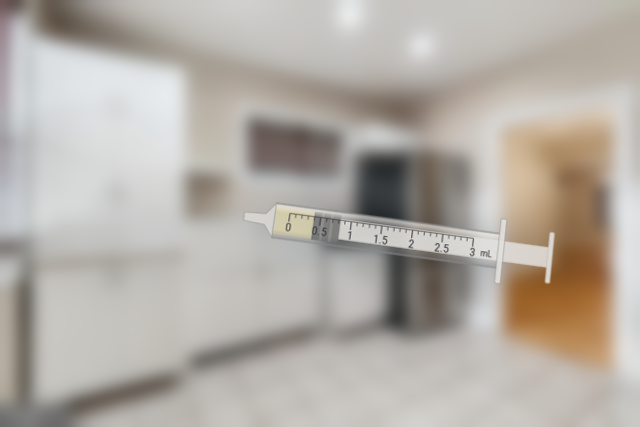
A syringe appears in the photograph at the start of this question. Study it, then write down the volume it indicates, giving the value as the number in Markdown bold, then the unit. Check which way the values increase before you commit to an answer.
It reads **0.4** mL
